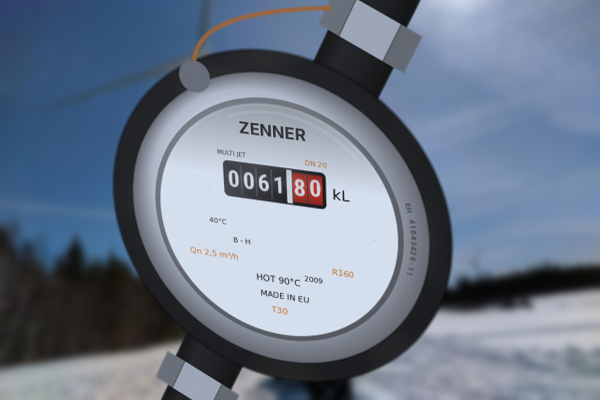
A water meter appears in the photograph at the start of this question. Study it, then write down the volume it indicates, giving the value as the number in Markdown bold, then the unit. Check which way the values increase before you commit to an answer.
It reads **61.80** kL
